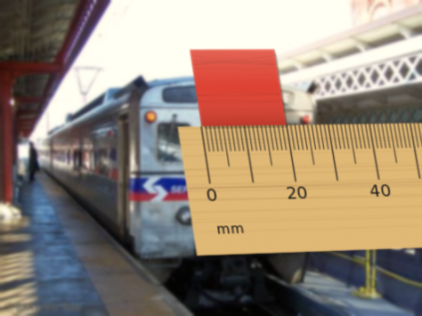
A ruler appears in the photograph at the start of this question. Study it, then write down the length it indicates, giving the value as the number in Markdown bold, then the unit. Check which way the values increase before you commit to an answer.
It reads **20** mm
